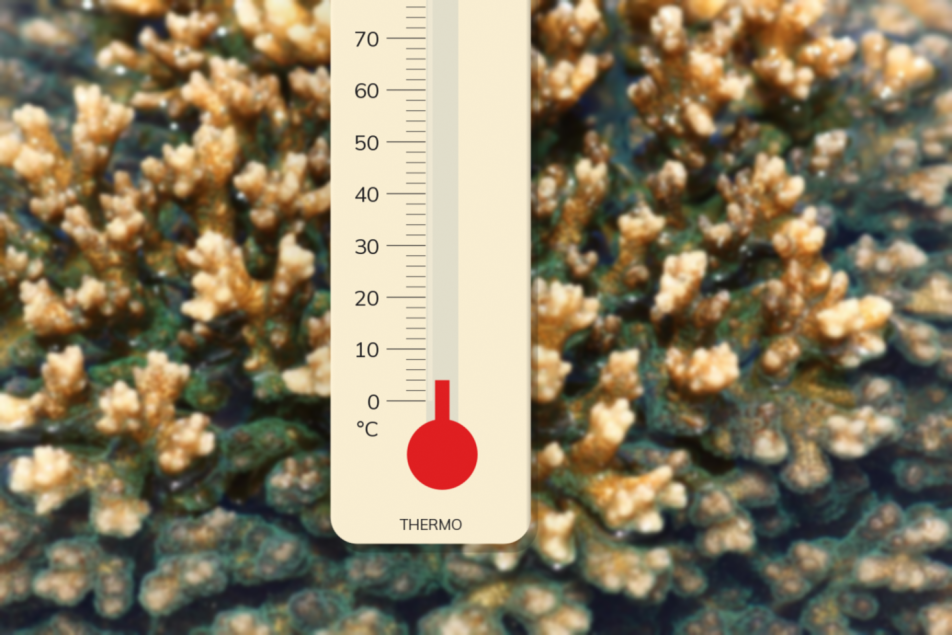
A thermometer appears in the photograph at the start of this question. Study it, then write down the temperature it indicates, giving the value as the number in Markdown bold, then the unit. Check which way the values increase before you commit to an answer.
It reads **4** °C
